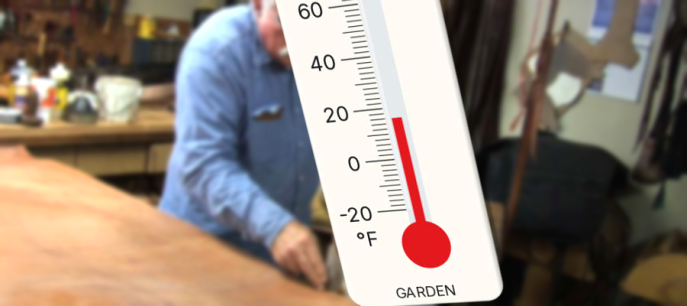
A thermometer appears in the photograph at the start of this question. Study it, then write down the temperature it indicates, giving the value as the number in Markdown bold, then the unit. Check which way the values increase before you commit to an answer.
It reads **16** °F
